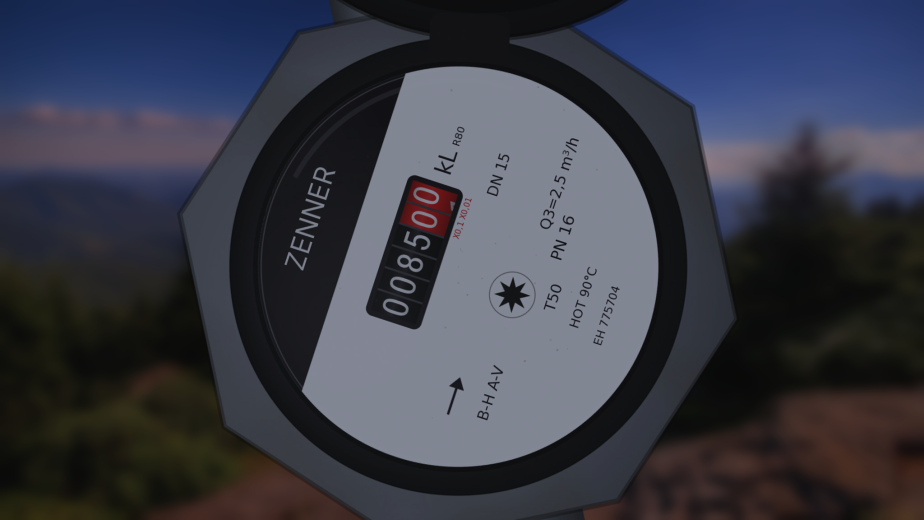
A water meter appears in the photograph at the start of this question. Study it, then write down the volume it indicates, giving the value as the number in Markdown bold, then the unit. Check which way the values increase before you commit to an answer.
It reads **85.00** kL
